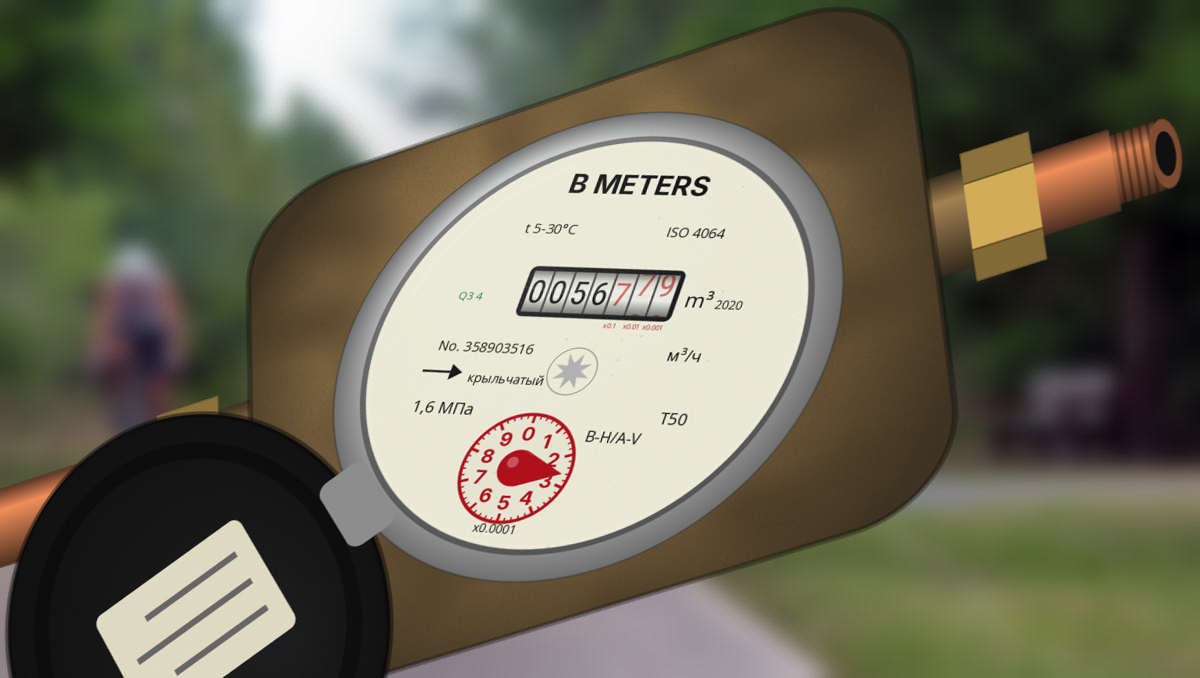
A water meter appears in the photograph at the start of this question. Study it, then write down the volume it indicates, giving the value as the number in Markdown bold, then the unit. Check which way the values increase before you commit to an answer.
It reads **56.7792** m³
